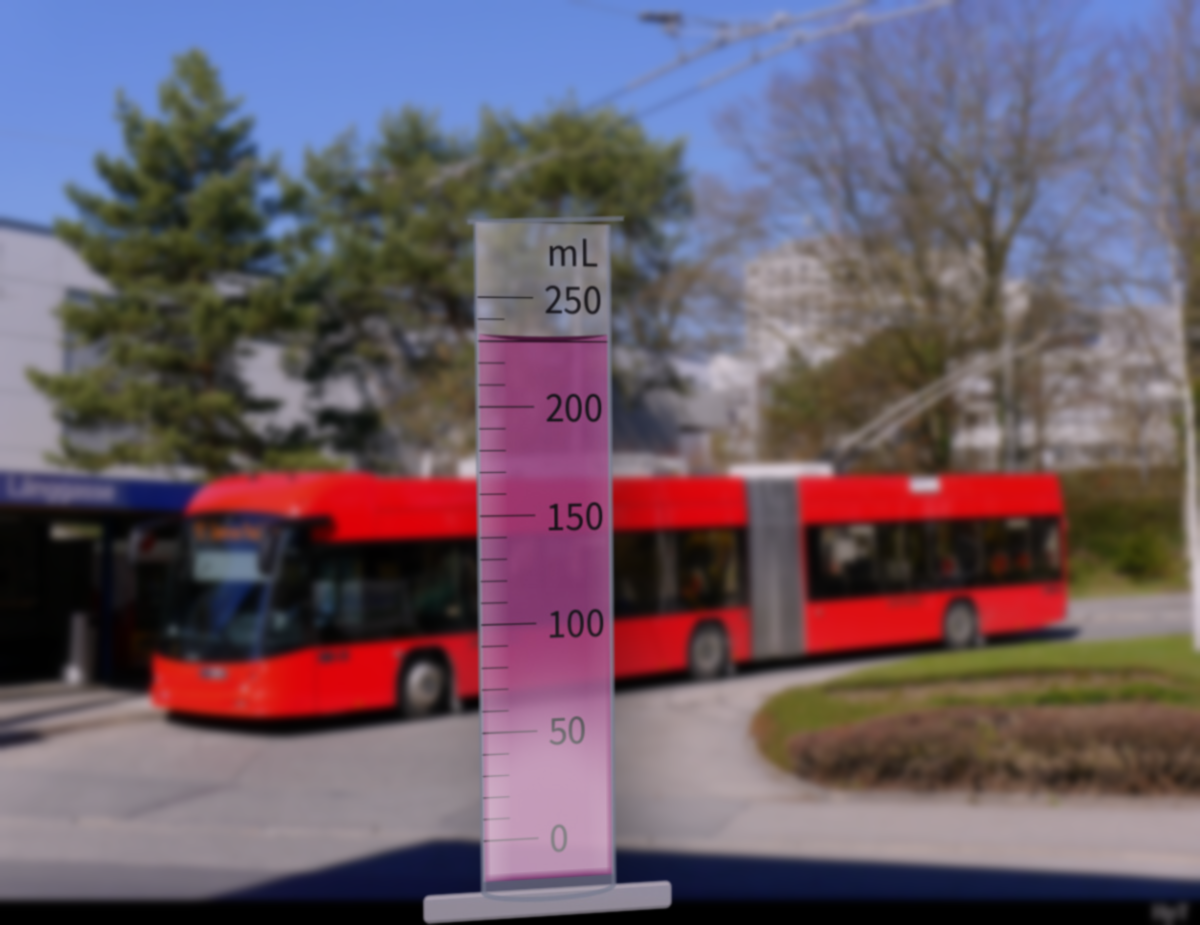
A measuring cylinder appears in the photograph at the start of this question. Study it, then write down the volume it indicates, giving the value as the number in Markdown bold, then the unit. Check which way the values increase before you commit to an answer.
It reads **230** mL
